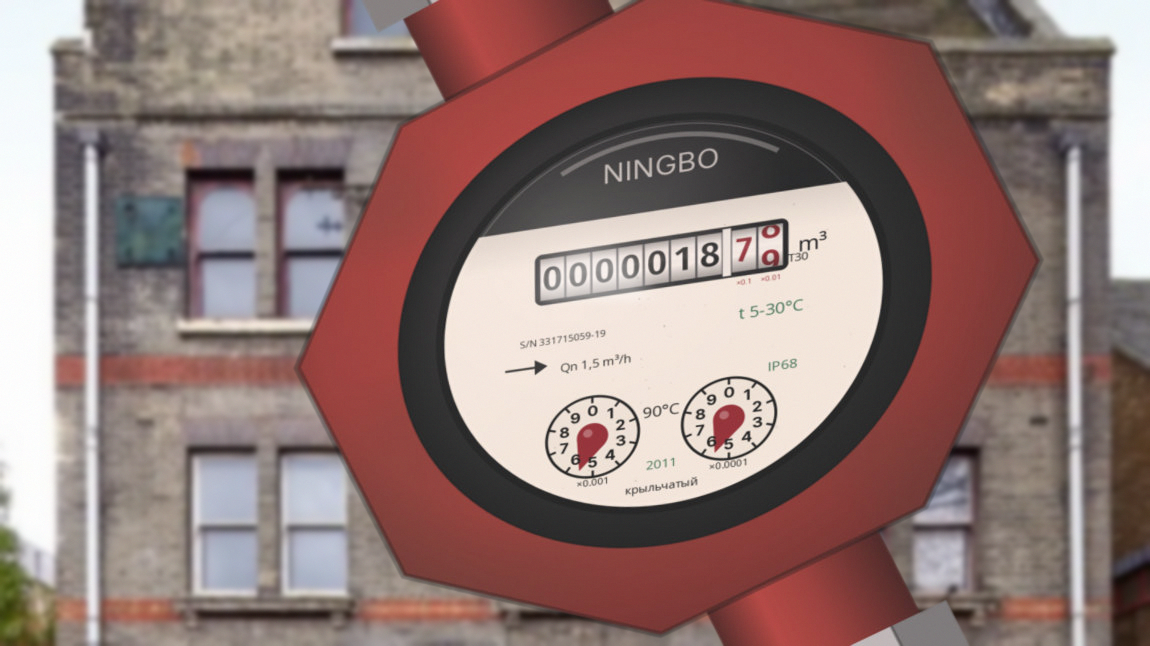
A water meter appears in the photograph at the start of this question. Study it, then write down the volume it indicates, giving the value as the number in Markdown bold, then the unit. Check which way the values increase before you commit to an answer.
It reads **18.7855** m³
